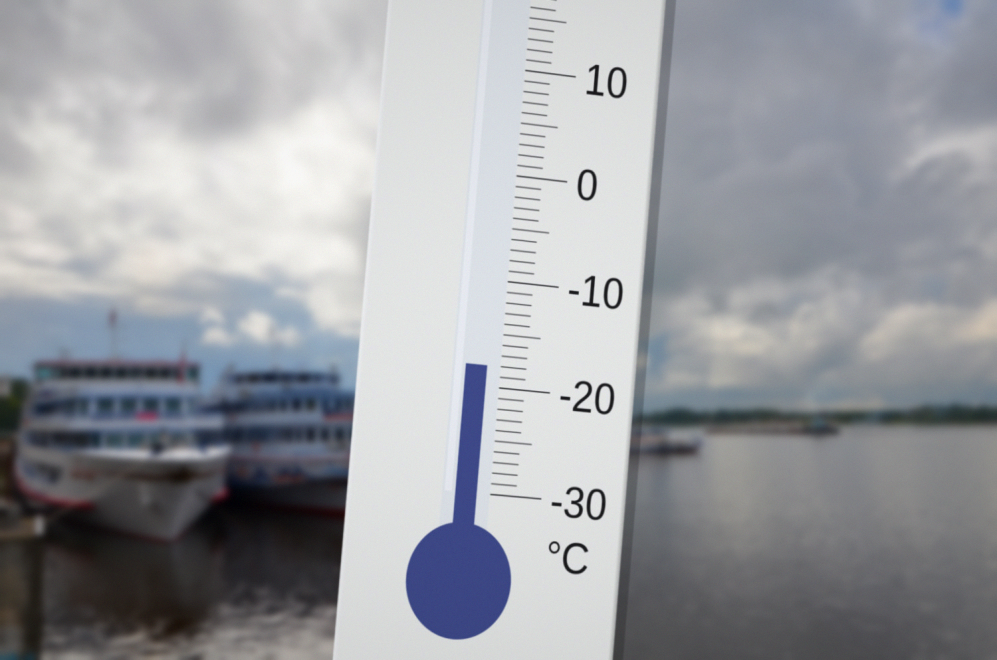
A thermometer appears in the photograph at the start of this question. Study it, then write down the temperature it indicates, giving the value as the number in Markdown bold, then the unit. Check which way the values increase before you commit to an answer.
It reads **-18** °C
